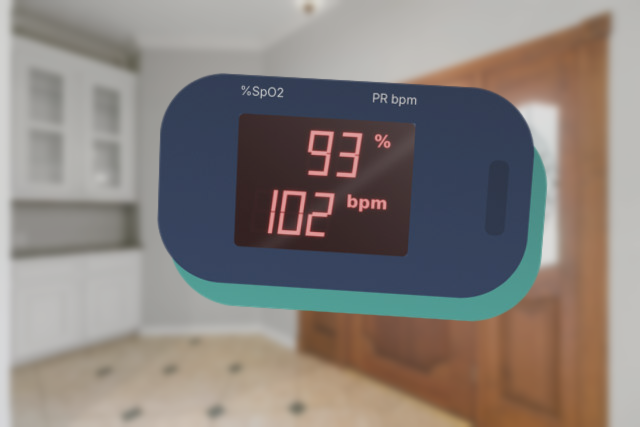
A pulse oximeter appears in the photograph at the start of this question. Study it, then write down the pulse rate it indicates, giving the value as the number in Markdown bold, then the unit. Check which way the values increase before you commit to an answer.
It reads **102** bpm
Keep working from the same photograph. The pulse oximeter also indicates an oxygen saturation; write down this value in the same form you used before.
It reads **93** %
